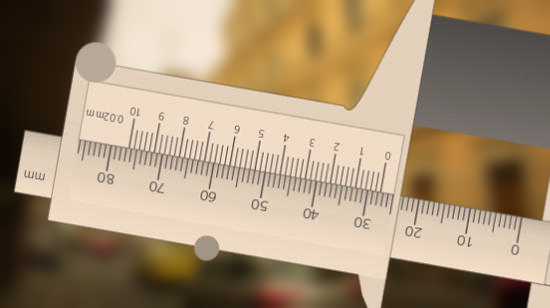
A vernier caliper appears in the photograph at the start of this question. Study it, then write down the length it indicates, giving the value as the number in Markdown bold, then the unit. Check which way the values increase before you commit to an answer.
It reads **27.5** mm
